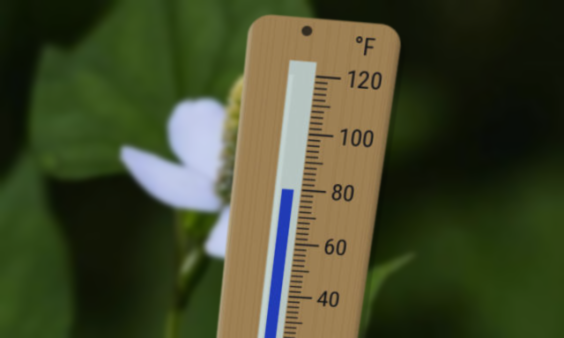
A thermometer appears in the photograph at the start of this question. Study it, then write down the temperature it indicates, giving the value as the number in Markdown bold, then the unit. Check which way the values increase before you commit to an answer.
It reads **80** °F
